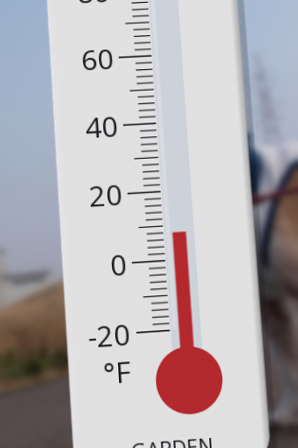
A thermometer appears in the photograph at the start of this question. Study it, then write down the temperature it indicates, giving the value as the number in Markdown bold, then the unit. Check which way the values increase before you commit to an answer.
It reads **8** °F
